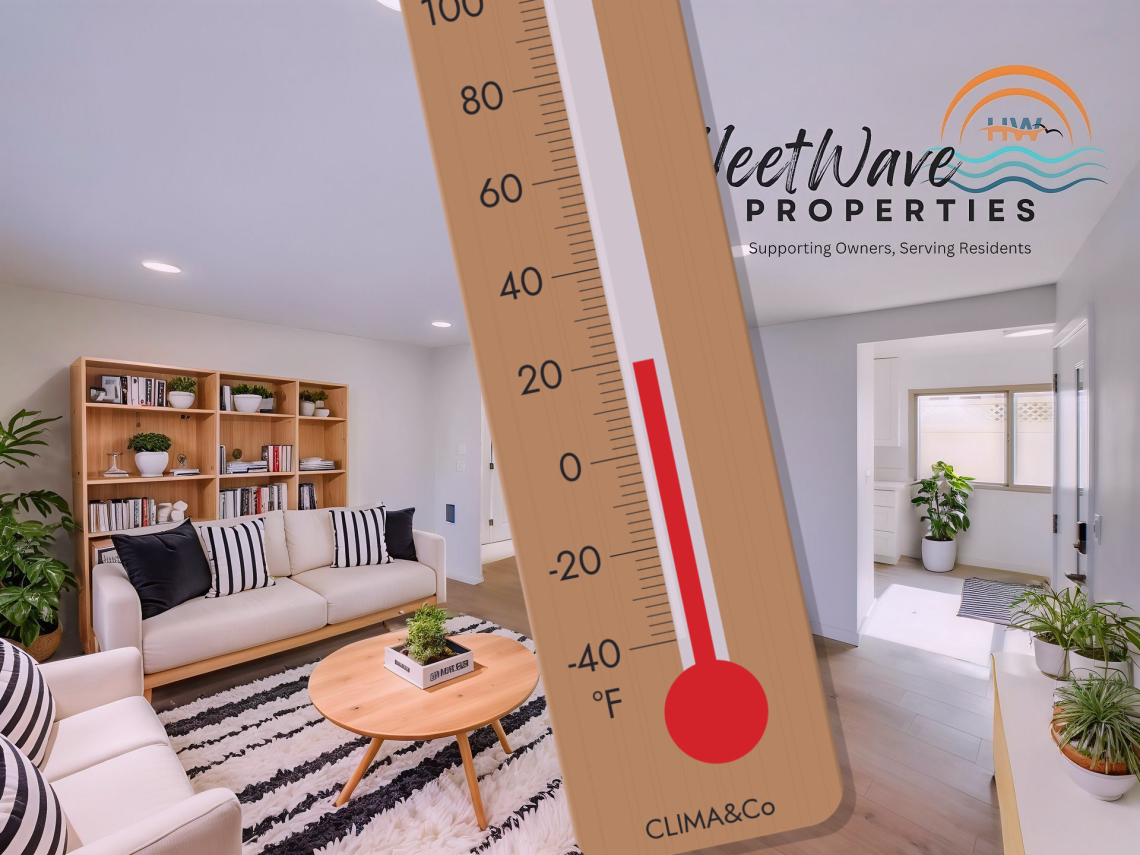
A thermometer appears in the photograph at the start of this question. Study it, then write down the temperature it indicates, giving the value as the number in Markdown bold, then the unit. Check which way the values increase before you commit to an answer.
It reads **19** °F
